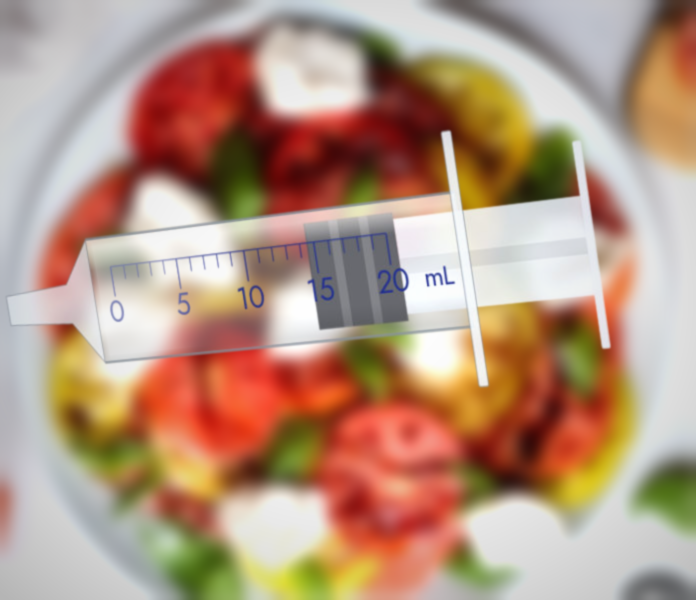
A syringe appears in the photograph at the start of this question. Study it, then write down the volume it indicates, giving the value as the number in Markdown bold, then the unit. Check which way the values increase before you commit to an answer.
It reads **14.5** mL
